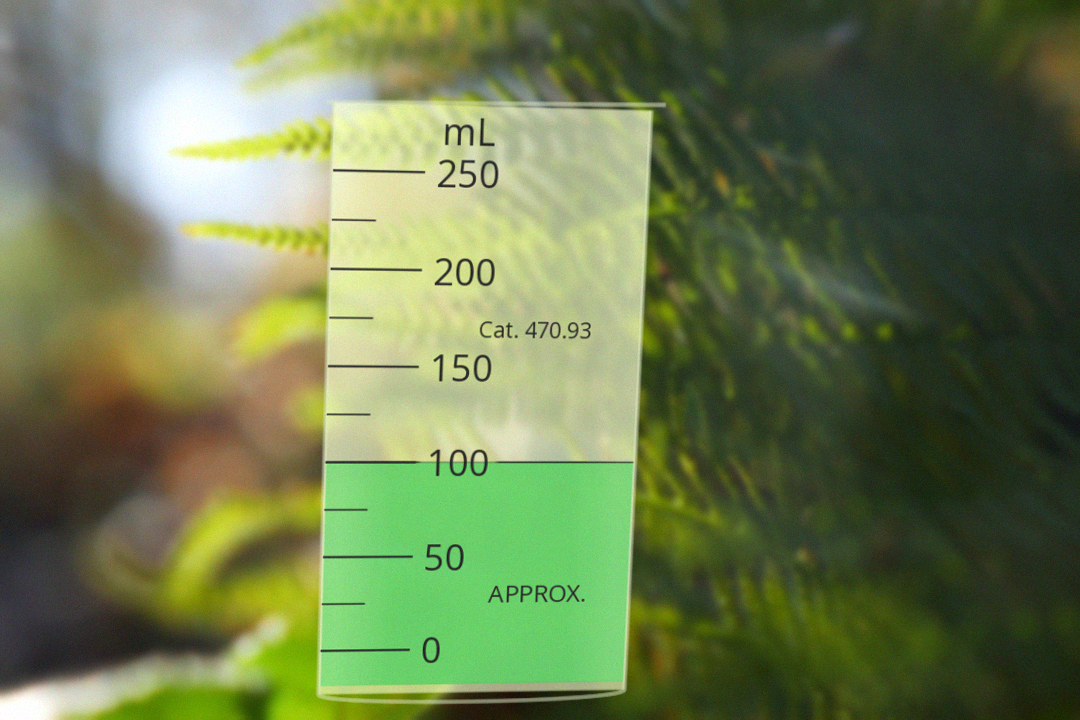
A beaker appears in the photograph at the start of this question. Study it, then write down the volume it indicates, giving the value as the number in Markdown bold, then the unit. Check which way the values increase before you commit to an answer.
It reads **100** mL
